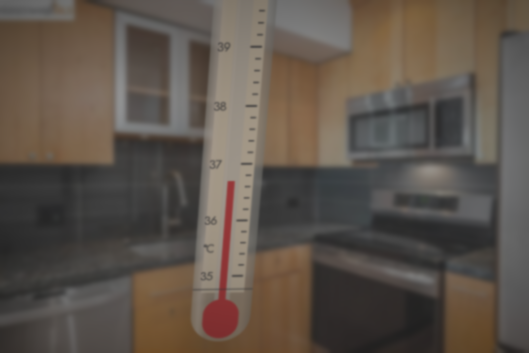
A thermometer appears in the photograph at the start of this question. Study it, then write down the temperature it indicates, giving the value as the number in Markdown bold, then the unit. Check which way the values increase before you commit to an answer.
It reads **36.7** °C
